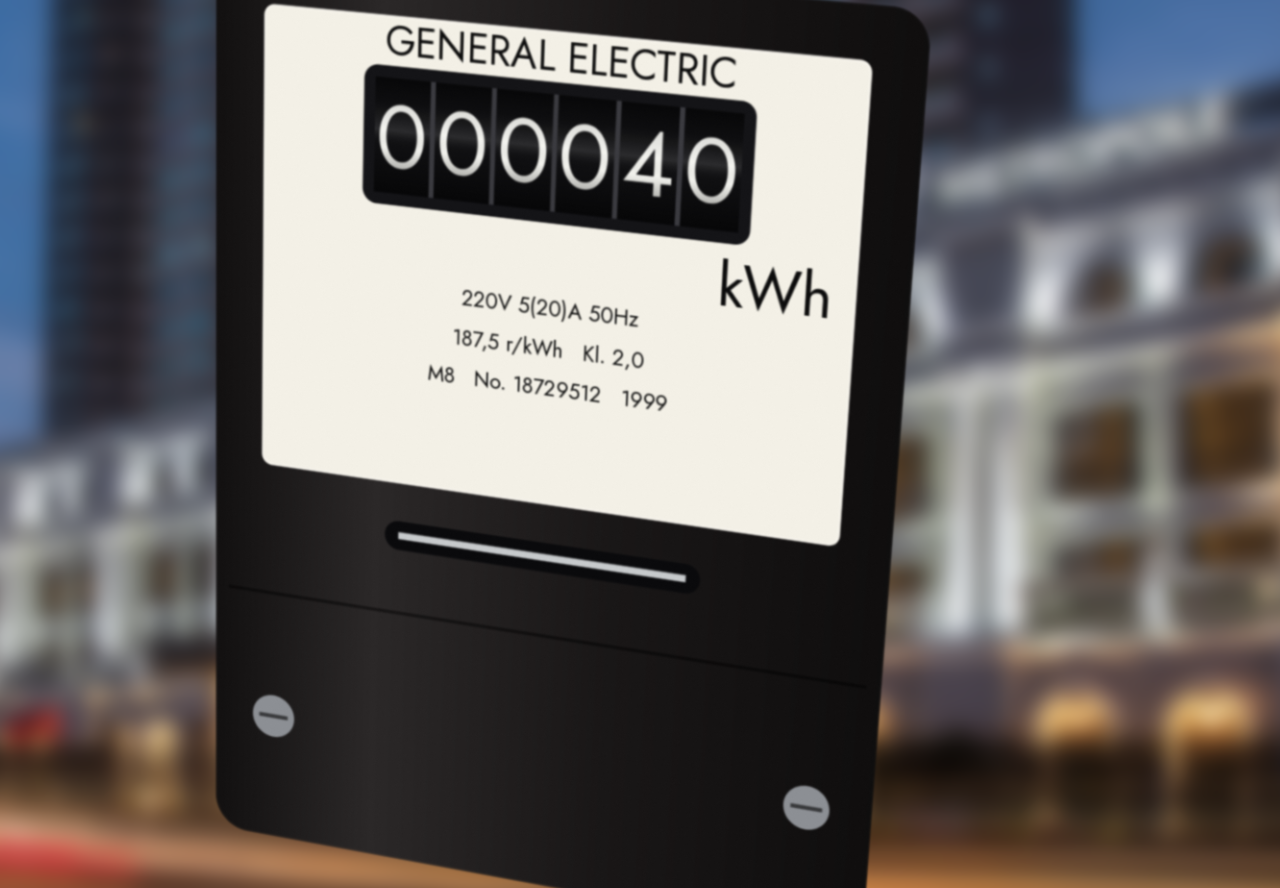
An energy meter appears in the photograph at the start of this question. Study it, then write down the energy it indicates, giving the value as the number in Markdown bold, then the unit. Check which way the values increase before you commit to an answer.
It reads **40** kWh
